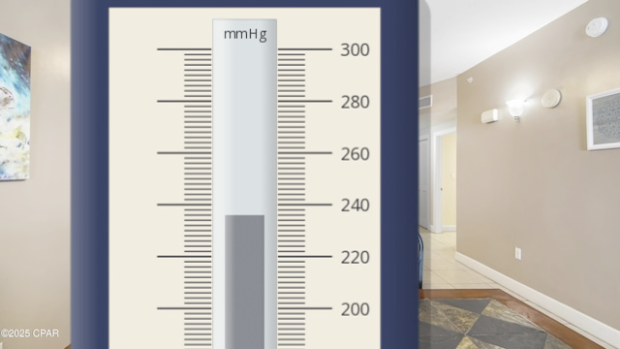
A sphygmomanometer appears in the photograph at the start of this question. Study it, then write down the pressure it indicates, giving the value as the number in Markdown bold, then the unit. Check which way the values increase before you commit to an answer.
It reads **236** mmHg
